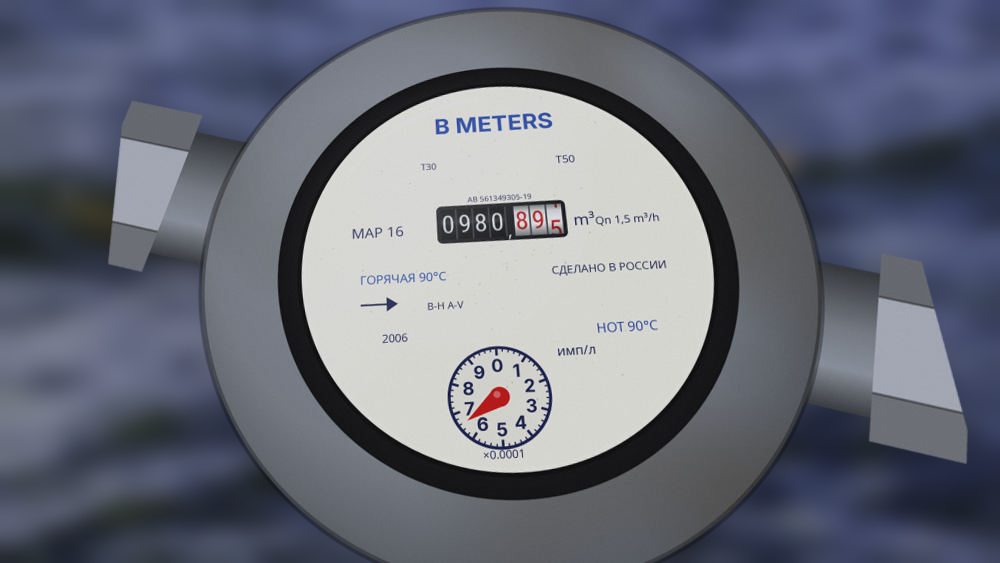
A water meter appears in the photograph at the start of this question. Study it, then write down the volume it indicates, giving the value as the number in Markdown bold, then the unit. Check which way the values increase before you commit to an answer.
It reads **980.8946** m³
